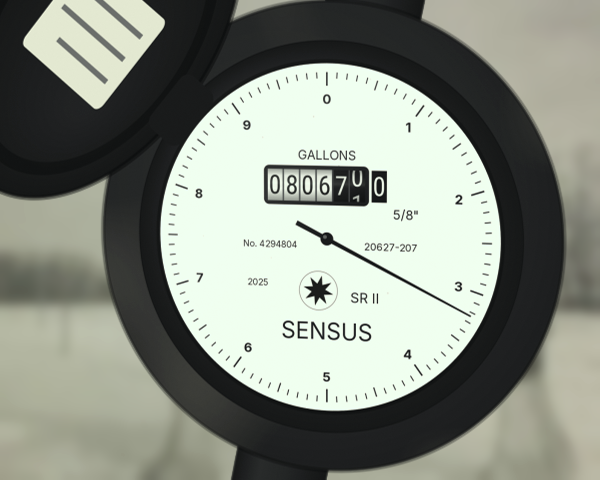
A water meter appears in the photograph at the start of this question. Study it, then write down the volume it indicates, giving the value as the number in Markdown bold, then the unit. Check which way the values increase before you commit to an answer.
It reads **806703.2** gal
